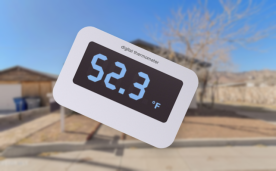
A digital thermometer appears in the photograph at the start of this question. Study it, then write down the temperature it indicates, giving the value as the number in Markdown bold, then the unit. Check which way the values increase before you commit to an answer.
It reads **52.3** °F
